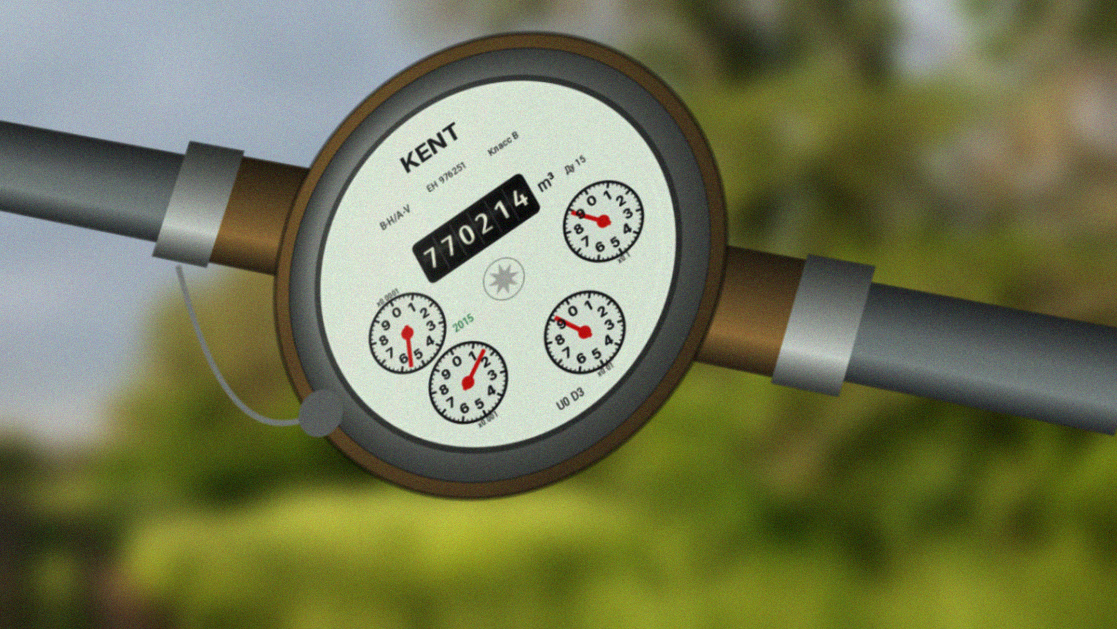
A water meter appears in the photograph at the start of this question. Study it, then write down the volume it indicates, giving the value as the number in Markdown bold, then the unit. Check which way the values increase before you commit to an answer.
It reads **770214.8915** m³
